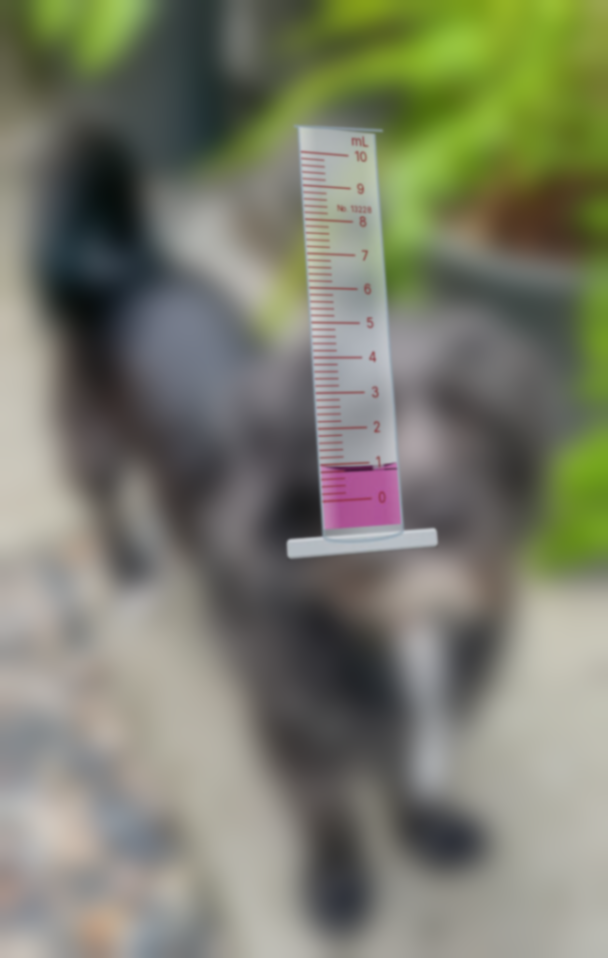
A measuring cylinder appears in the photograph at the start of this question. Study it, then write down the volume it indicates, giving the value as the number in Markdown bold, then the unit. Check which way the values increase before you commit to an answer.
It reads **0.8** mL
